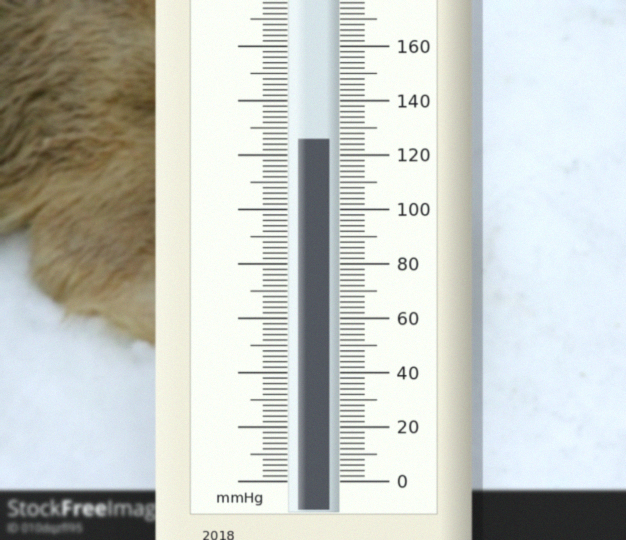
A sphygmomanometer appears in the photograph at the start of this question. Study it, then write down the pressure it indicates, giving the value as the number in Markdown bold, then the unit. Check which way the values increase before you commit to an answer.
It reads **126** mmHg
